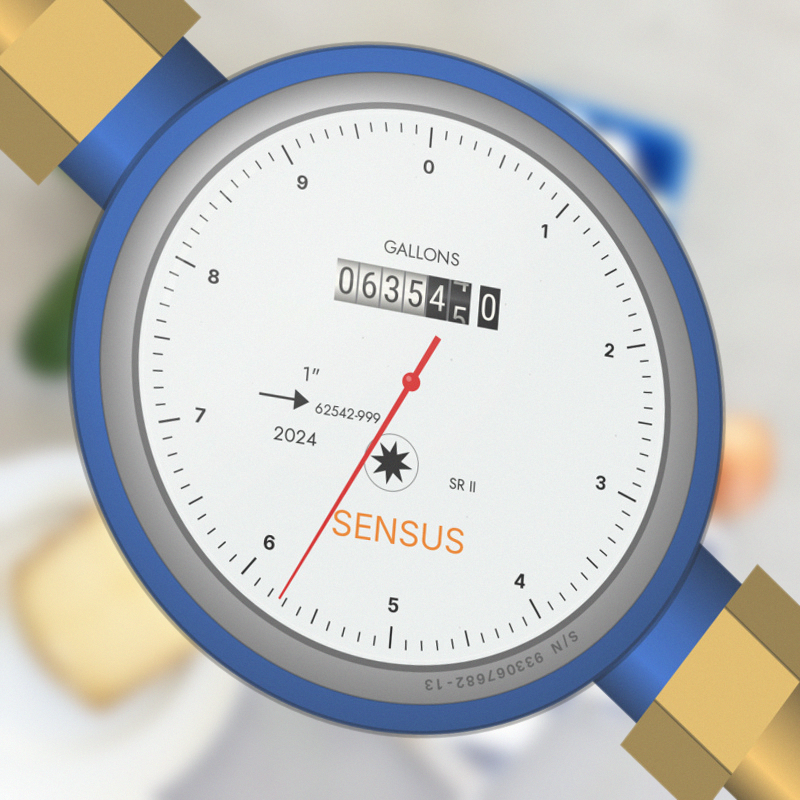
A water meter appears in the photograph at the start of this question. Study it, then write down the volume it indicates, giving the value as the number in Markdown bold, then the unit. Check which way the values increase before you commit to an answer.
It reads **635445.7** gal
